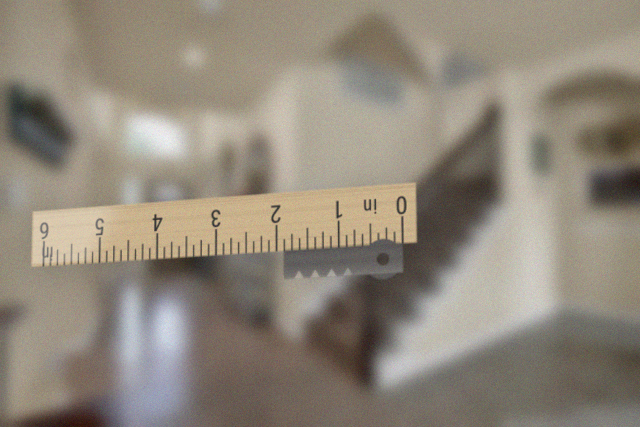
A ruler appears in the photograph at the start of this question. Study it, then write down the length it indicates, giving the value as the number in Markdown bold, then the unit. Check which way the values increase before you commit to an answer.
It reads **1.875** in
